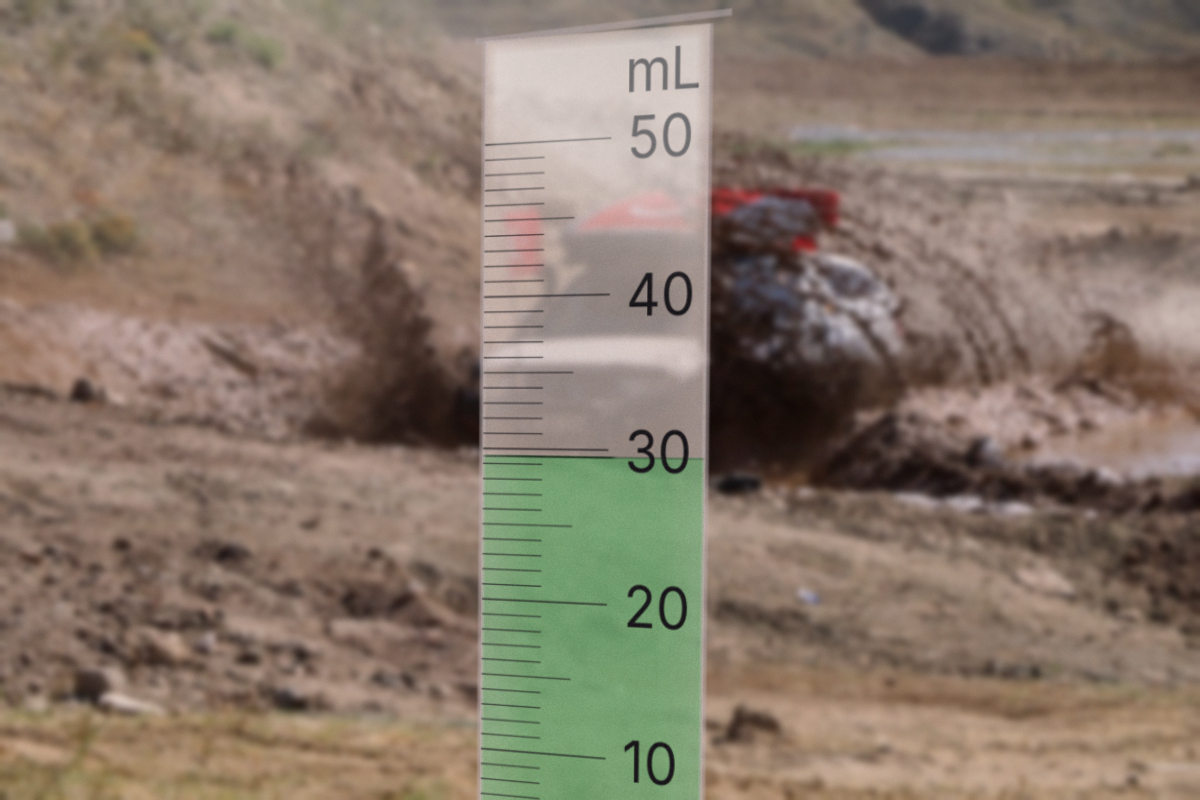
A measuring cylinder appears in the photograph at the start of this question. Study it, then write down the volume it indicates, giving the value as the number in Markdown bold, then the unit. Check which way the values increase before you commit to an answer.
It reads **29.5** mL
